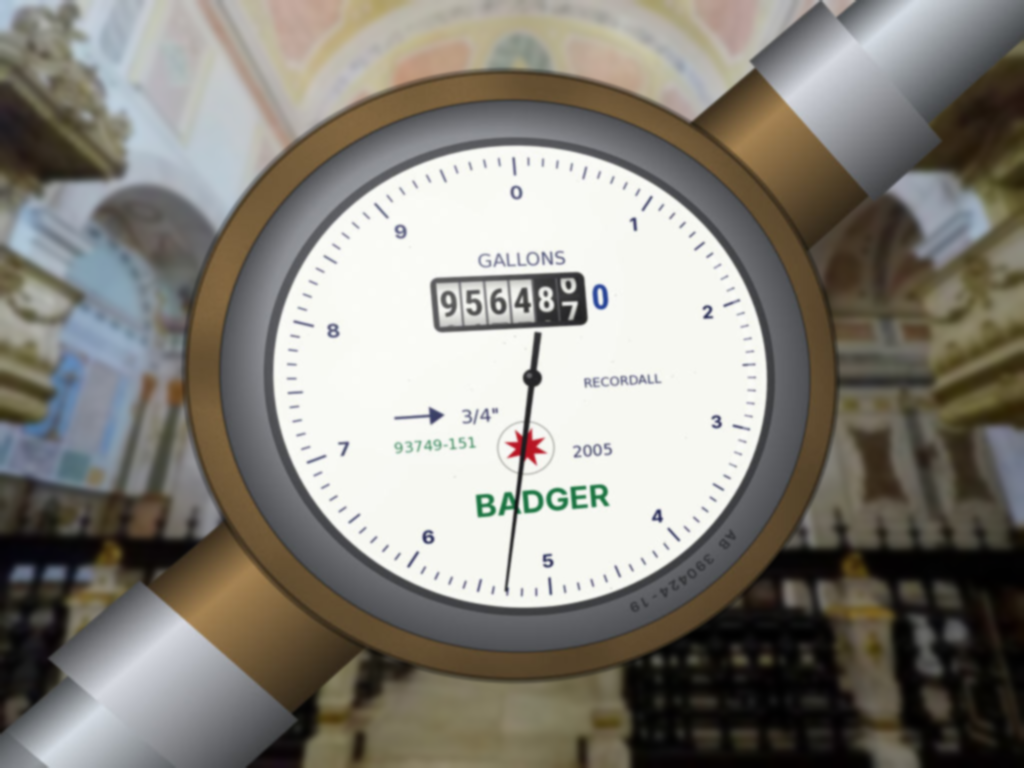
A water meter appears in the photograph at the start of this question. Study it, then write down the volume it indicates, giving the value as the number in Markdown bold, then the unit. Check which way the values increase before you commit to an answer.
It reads **9564865.3** gal
